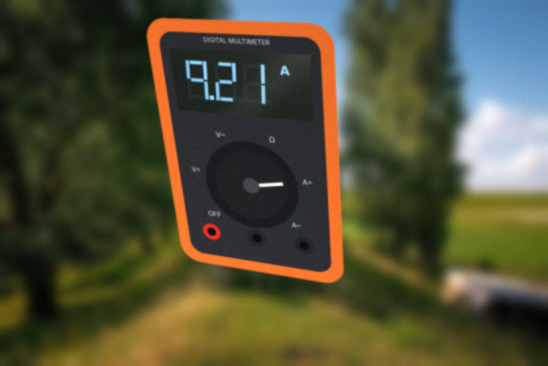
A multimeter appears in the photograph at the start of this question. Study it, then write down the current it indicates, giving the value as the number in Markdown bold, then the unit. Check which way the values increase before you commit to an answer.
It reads **9.21** A
